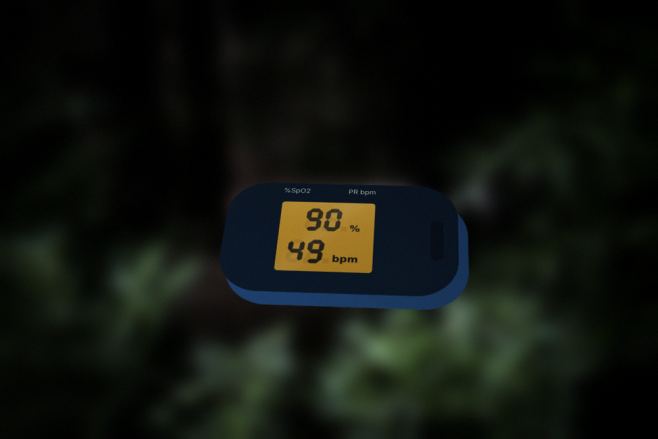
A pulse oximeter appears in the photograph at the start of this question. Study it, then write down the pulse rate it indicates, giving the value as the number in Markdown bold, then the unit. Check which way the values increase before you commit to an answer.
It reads **49** bpm
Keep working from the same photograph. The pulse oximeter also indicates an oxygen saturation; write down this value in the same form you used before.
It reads **90** %
